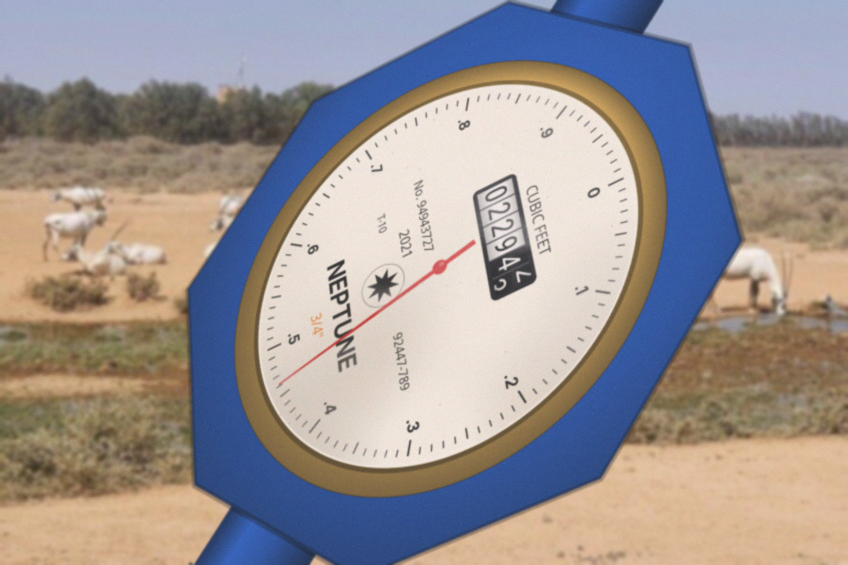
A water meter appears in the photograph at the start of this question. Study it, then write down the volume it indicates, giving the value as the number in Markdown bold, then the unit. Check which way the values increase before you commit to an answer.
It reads **22942.46** ft³
